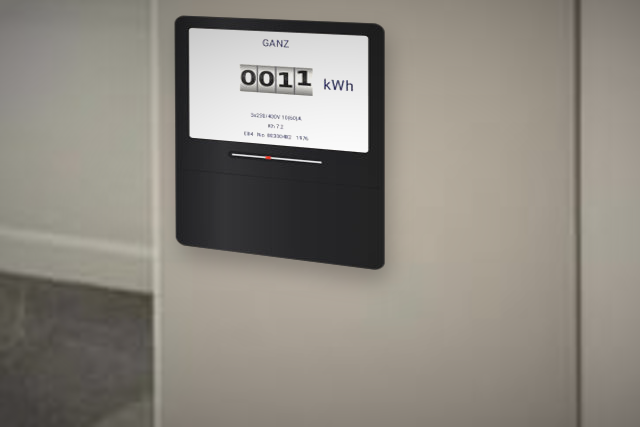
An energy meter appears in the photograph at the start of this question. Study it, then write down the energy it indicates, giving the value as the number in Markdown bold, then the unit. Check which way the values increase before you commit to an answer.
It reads **11** kWh
